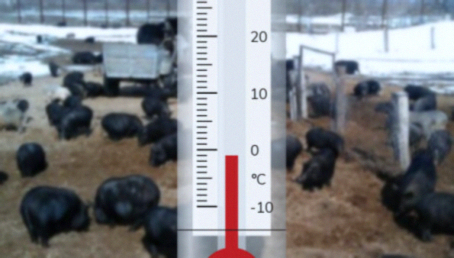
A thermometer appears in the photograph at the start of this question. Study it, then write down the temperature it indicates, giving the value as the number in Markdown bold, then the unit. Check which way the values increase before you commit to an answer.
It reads **-1** °C
